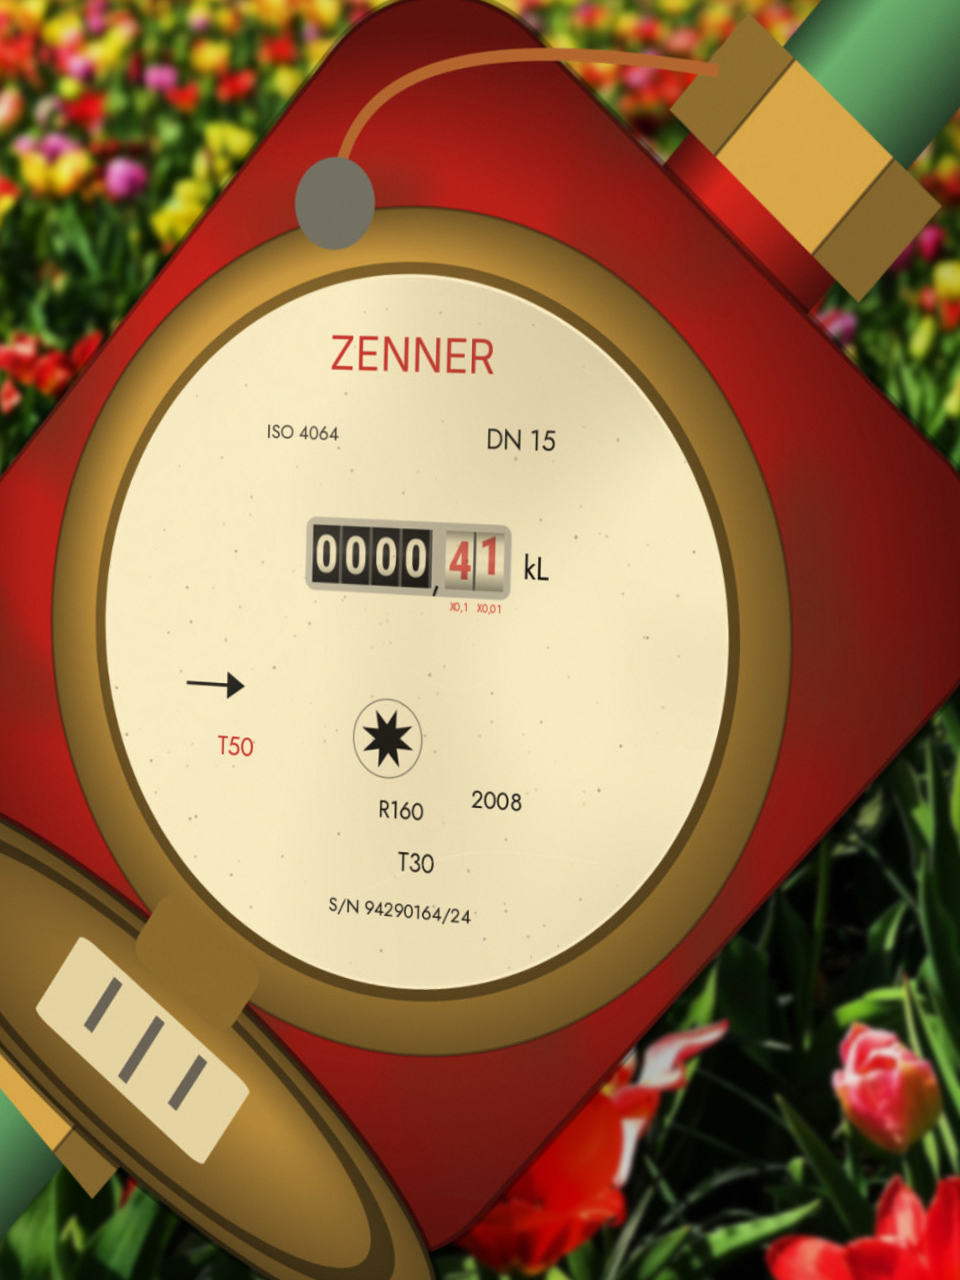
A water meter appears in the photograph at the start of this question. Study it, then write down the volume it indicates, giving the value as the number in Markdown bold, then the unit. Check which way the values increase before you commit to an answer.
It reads **0.41** kL
